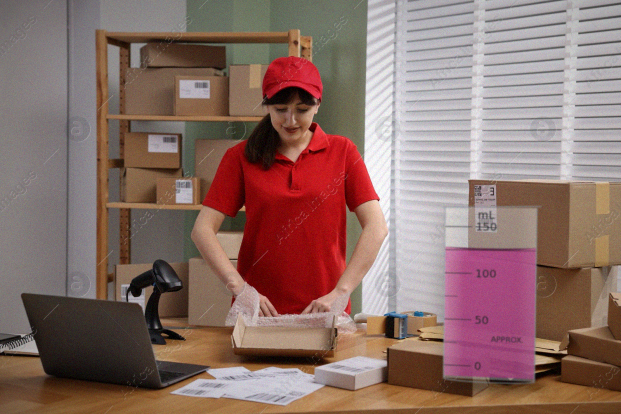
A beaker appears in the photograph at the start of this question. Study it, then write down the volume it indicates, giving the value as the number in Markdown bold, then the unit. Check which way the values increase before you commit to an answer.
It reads **125** mL
